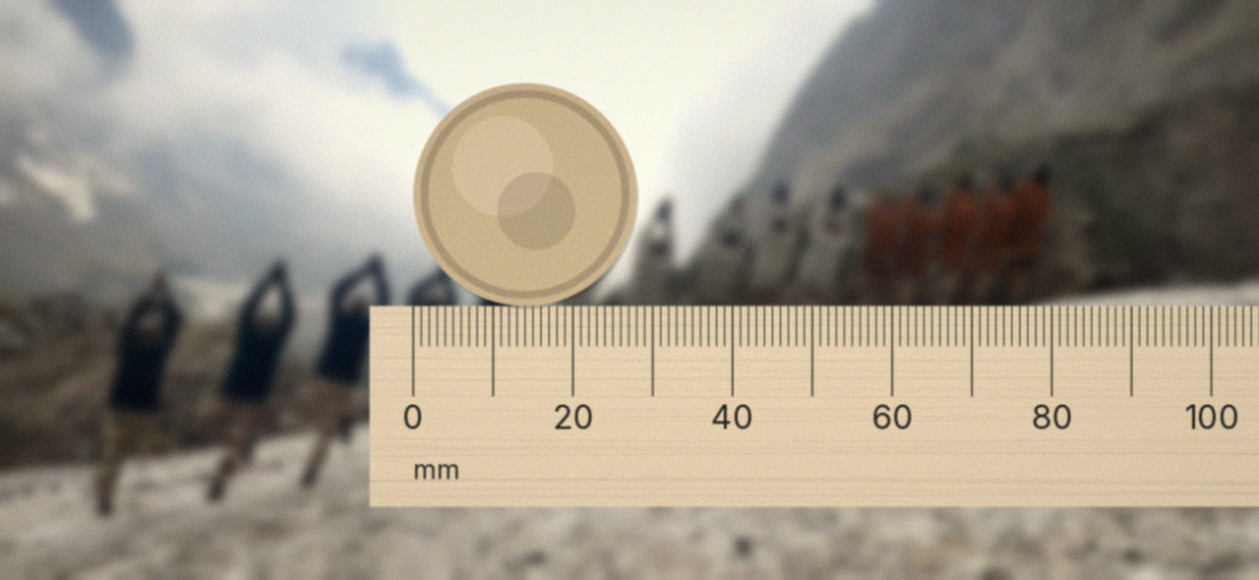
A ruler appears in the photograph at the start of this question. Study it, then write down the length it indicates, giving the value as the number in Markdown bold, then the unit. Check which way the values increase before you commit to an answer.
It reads **28** mm
